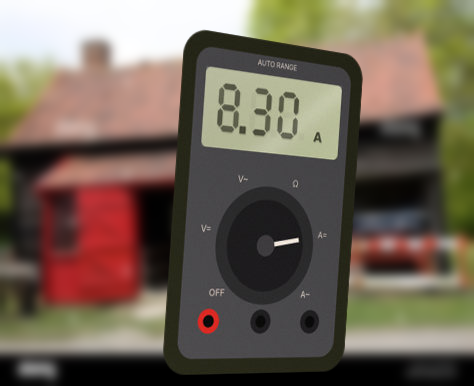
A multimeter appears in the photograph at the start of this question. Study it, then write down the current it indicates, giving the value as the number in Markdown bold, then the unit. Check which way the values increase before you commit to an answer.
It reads **8.30** A
